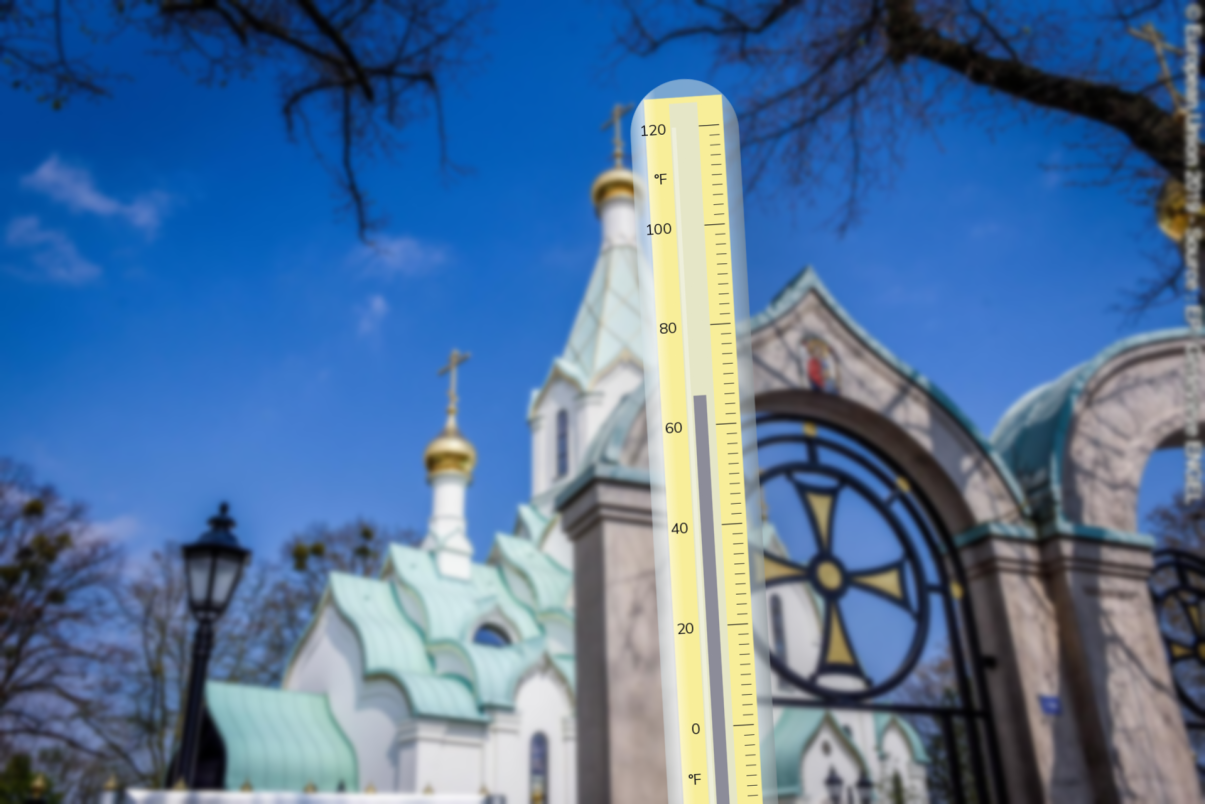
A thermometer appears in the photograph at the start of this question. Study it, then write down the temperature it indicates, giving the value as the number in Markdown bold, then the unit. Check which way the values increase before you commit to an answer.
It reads **66** °F
